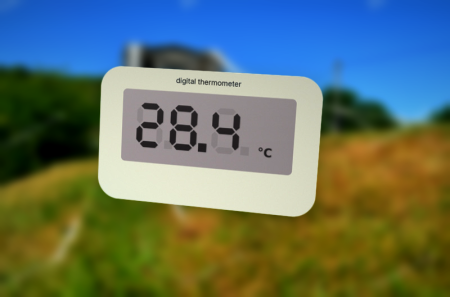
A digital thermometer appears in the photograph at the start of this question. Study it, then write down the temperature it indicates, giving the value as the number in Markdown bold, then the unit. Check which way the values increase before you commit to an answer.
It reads **28.4** °C
